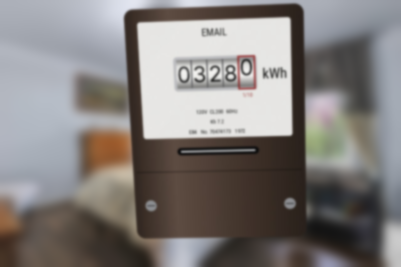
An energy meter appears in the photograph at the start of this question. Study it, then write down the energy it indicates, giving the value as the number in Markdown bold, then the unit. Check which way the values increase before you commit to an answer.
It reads **328.0** kWh
